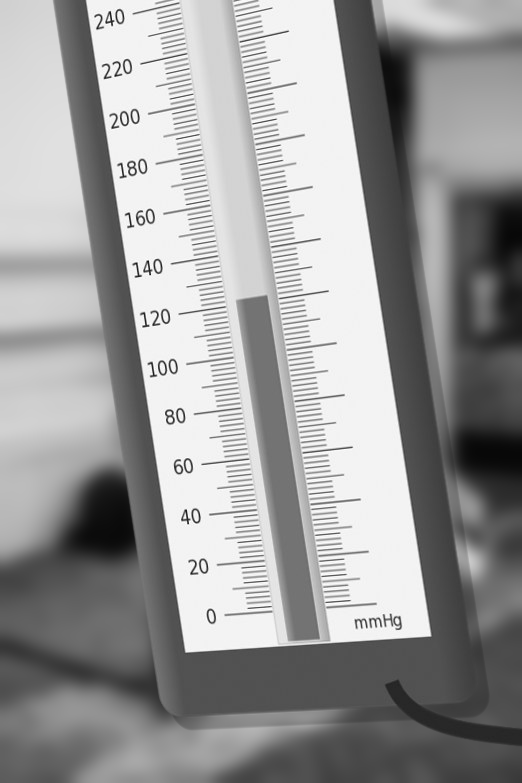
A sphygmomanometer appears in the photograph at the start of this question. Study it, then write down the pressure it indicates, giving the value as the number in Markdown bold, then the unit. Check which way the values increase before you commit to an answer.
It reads **122** mmHg
